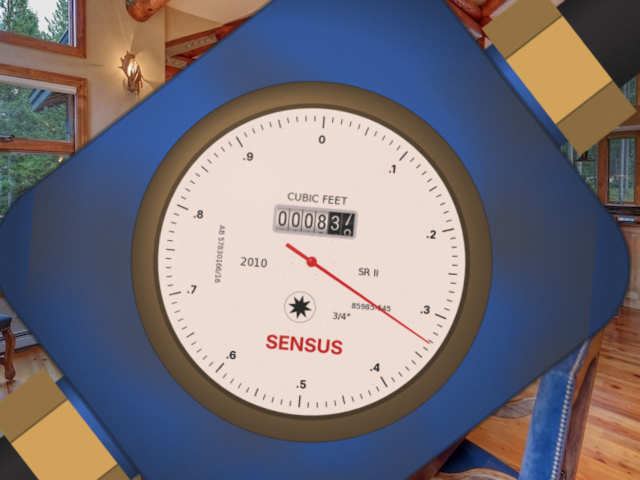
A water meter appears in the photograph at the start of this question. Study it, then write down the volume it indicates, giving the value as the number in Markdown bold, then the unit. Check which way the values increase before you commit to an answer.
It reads **837.33** ft³
